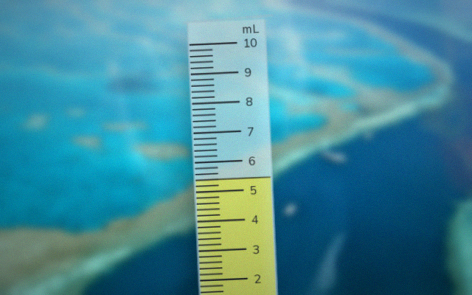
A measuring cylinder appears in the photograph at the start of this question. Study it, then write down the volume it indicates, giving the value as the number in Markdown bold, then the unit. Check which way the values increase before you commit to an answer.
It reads **5.4** mL
